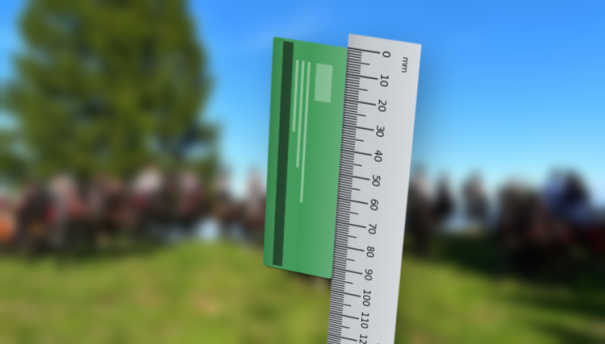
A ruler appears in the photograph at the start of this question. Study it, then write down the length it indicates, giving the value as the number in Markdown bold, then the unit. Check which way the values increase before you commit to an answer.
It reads **95** mm
